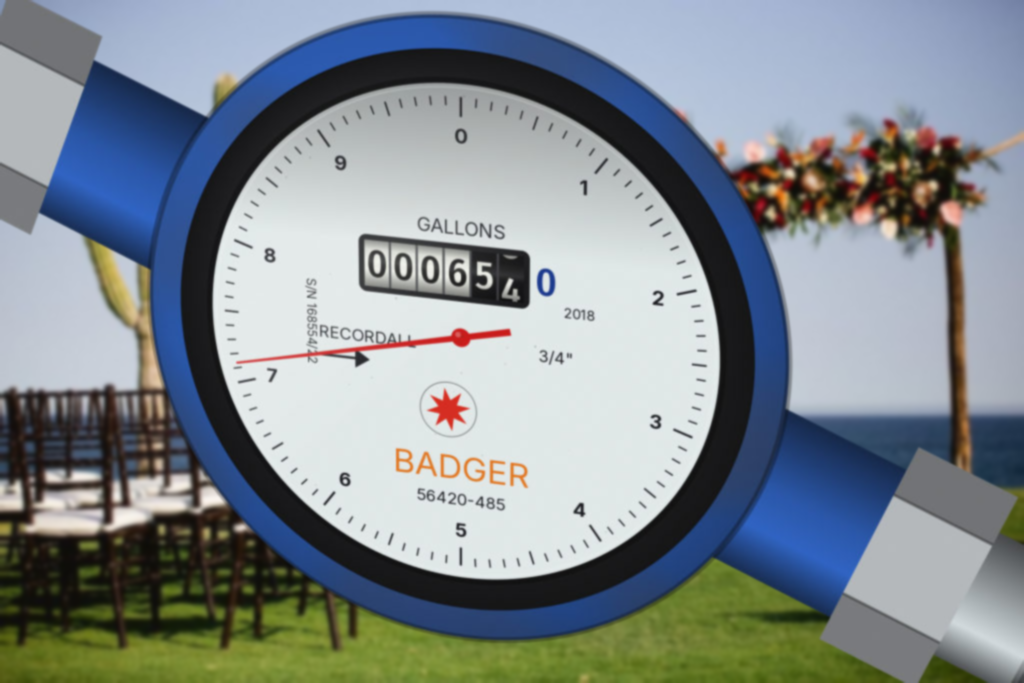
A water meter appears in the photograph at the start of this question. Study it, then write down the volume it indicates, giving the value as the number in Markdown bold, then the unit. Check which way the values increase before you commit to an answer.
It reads **6537.1** gal
